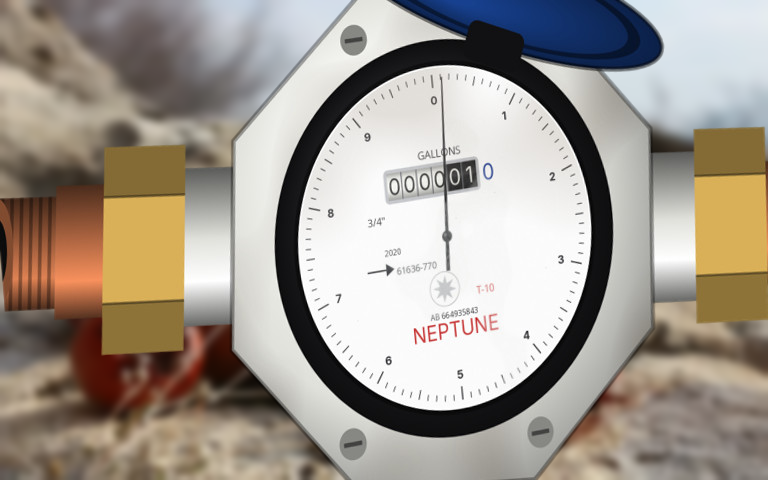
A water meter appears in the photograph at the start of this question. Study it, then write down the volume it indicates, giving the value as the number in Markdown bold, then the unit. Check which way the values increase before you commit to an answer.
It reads **10.1** gal
